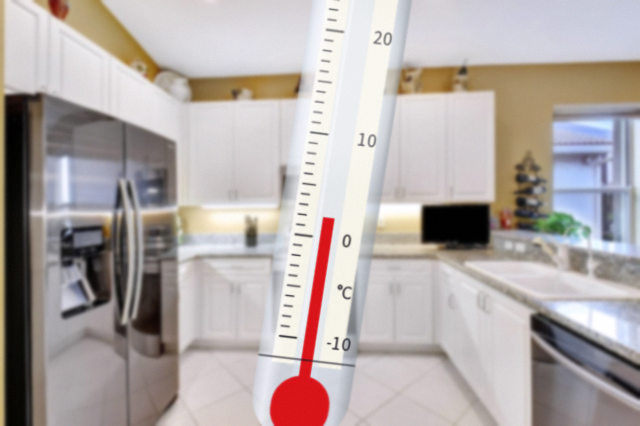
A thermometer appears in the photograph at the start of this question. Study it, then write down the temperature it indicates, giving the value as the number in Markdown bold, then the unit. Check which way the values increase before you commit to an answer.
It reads **2** °C
